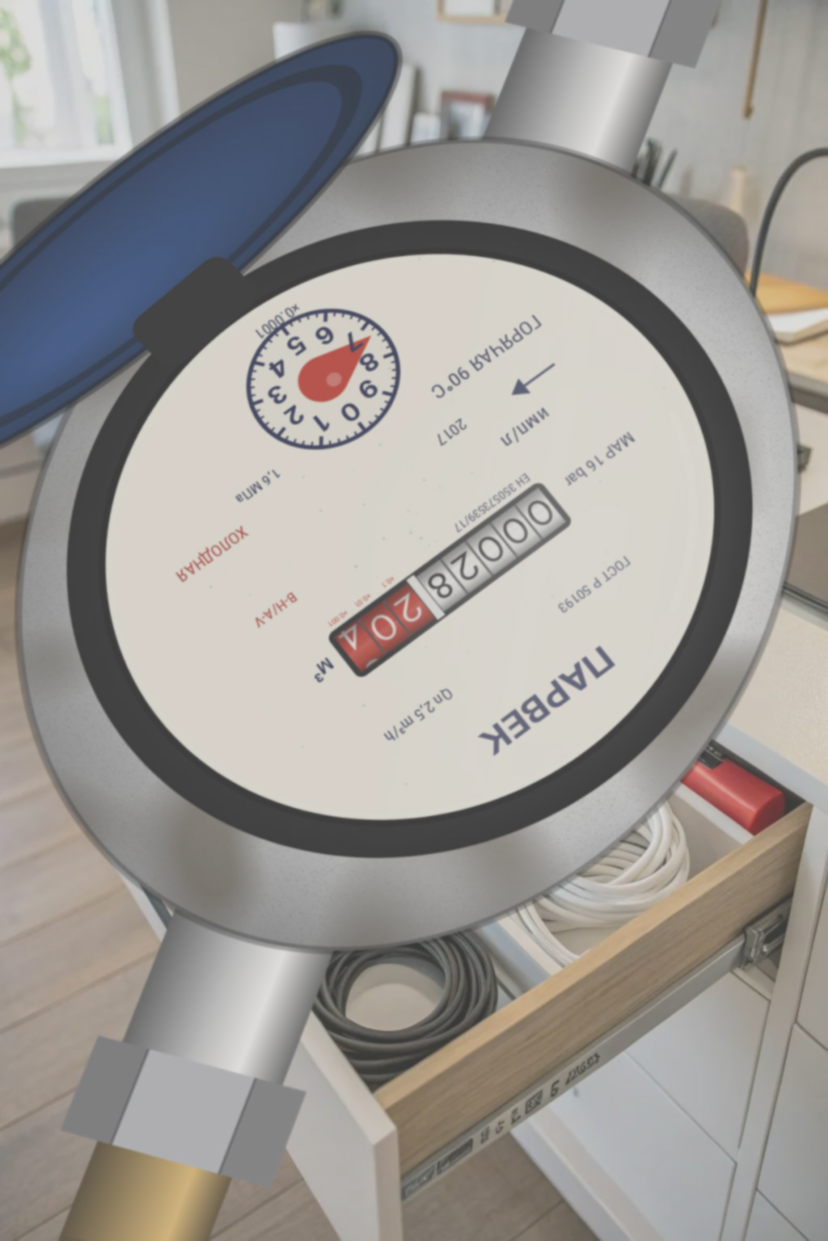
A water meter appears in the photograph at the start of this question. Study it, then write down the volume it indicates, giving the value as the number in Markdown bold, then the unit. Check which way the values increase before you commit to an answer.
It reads **28.2037** m³
